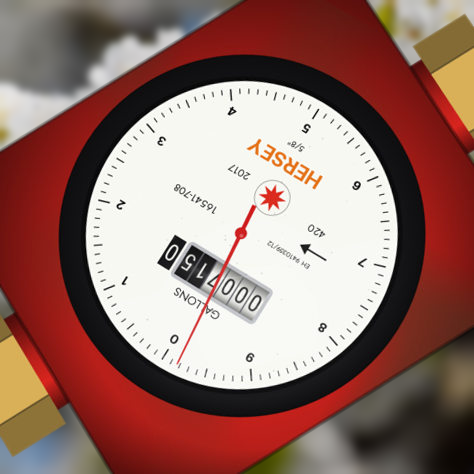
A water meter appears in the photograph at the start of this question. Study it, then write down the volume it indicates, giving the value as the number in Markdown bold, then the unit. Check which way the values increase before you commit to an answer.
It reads **7149.8** gal
